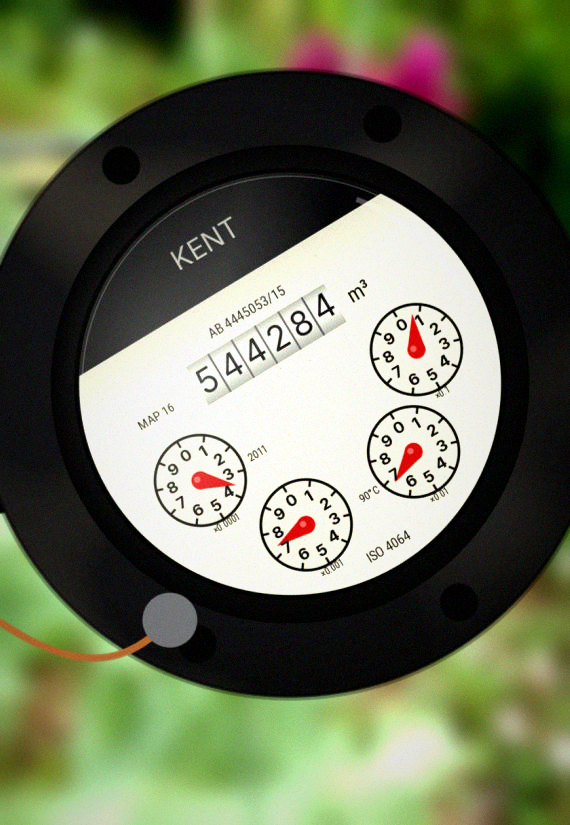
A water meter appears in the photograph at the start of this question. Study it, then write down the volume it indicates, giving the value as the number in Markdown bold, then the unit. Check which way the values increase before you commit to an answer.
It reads **544284.0673** m³
